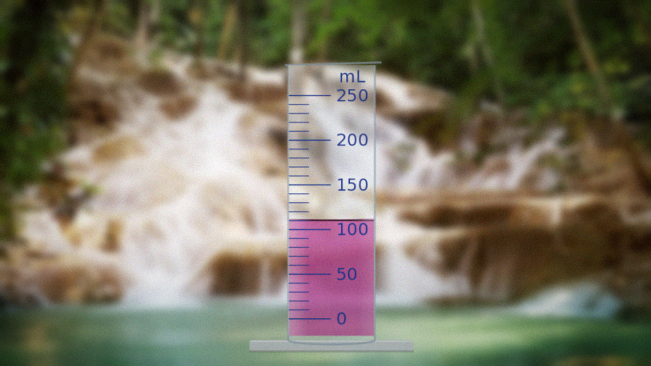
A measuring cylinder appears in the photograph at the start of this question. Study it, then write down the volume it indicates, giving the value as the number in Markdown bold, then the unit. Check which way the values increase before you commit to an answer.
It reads **110** mL
